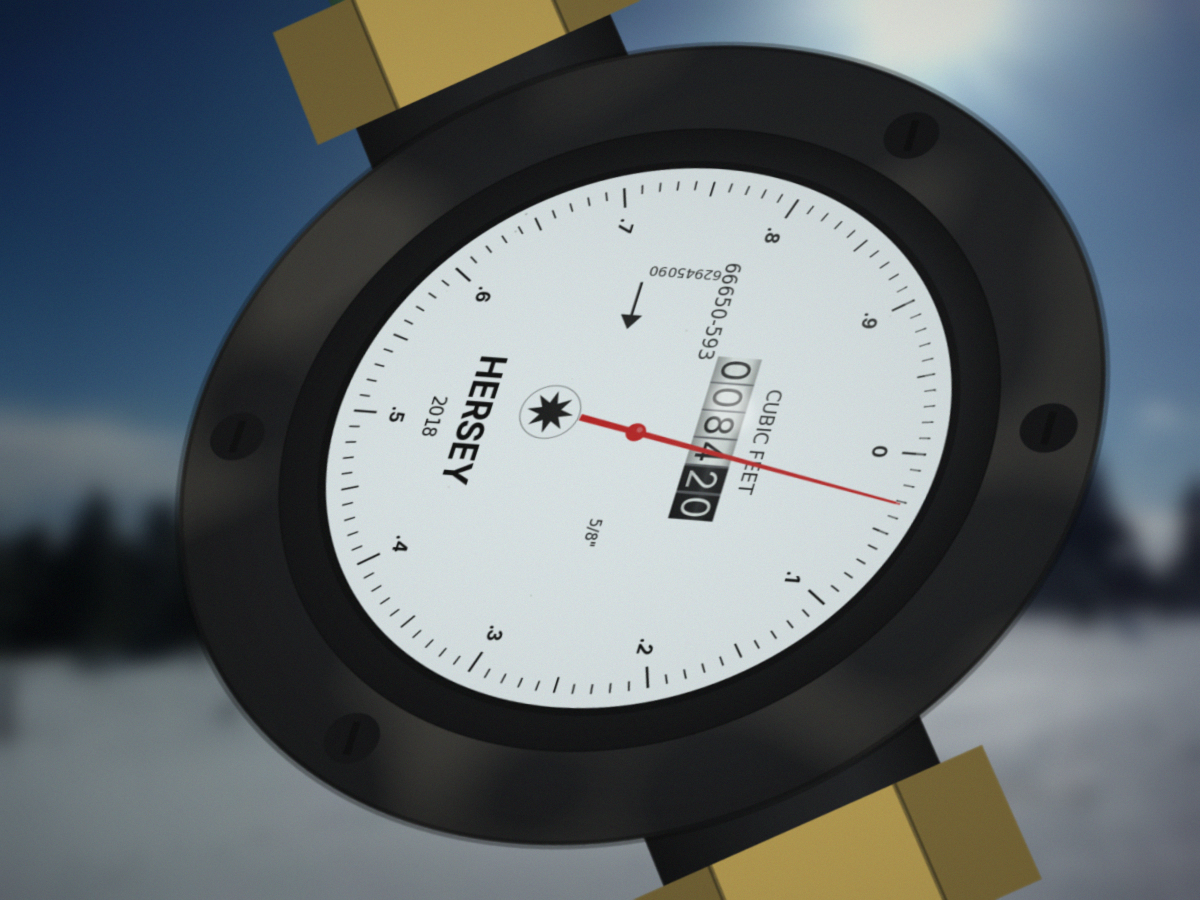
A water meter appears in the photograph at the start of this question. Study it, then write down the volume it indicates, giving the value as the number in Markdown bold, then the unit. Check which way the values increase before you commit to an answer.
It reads **8420.03** ft³
